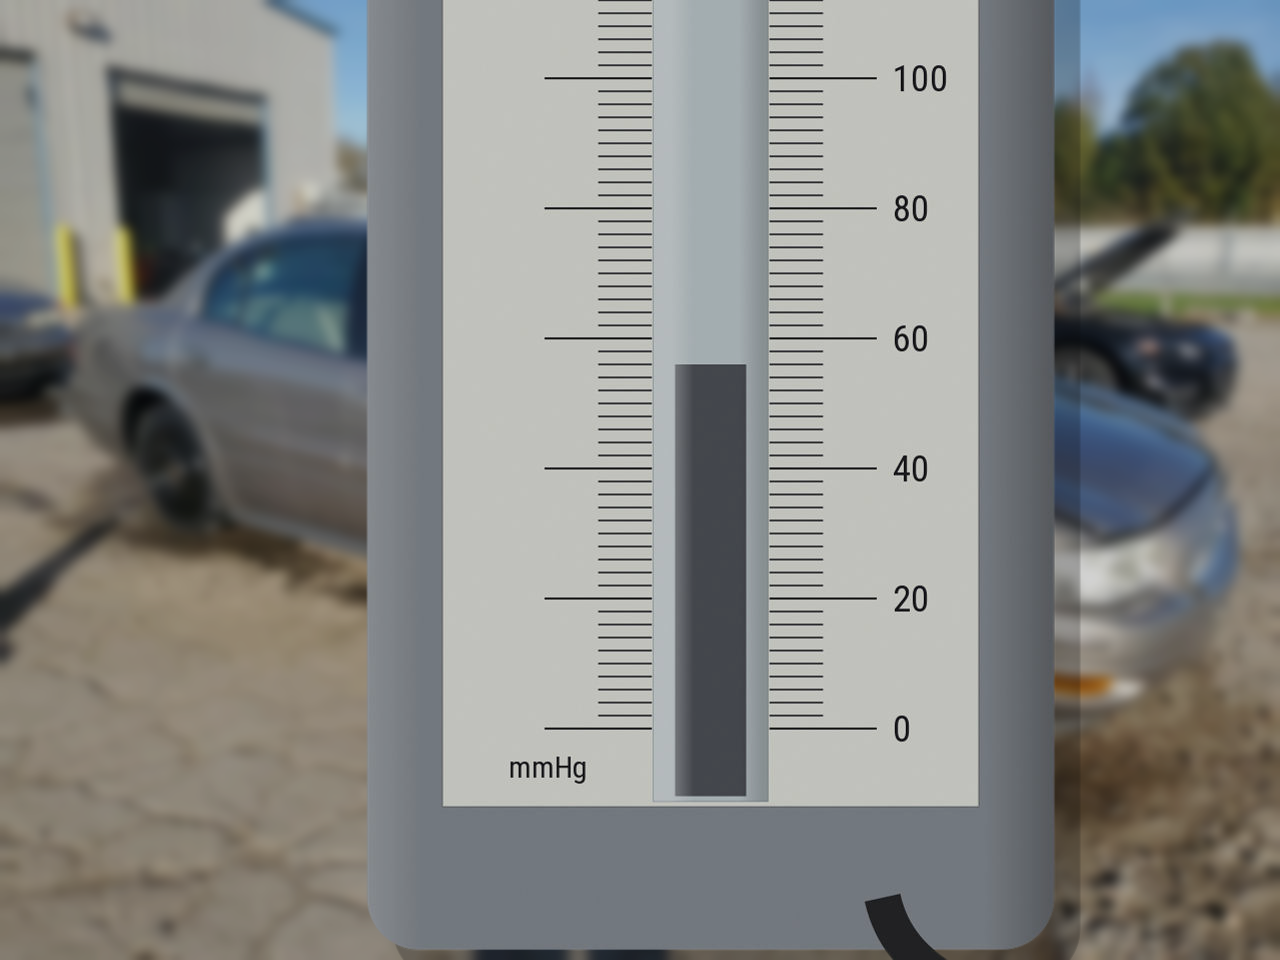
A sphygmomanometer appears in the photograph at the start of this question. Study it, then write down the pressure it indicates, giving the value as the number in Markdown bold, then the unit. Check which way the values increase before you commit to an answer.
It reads **56** mmHg
